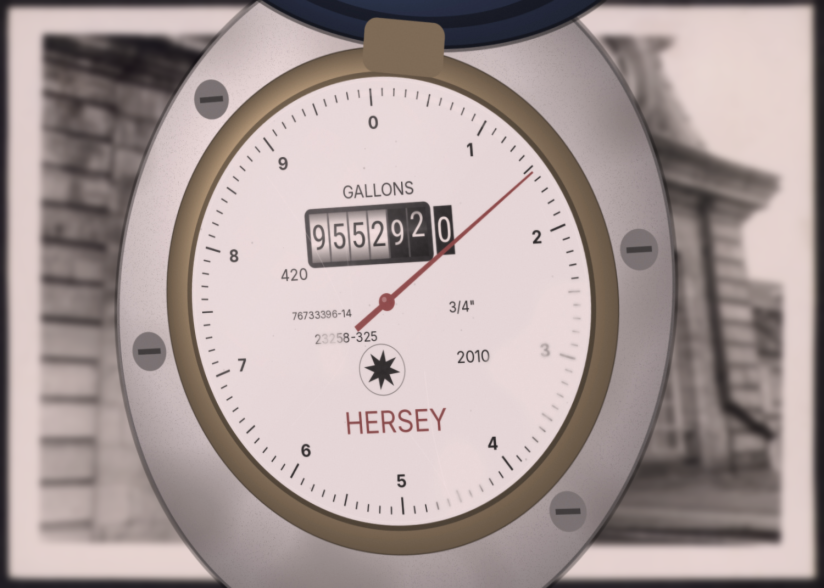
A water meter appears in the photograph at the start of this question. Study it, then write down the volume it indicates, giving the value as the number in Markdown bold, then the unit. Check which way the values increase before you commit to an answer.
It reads **9552921.5** gal
